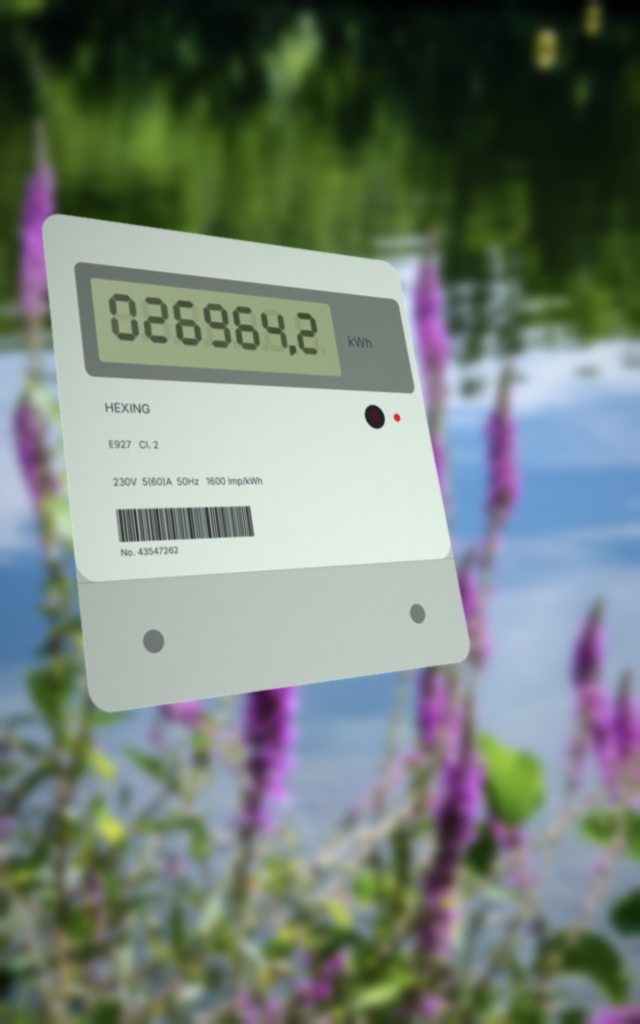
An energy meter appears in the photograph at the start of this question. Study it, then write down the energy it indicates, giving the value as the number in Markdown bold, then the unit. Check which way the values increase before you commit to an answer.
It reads **26964.2** kWh
